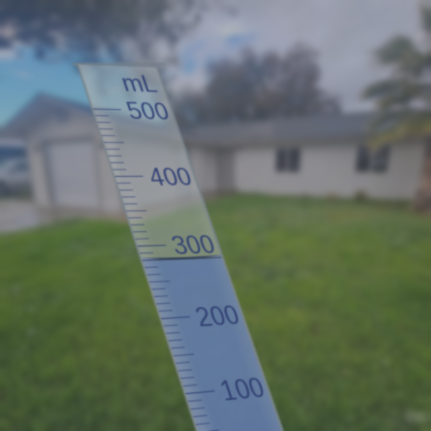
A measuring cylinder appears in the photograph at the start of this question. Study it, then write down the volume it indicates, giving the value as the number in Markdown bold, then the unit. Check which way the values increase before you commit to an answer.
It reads **280** mL
